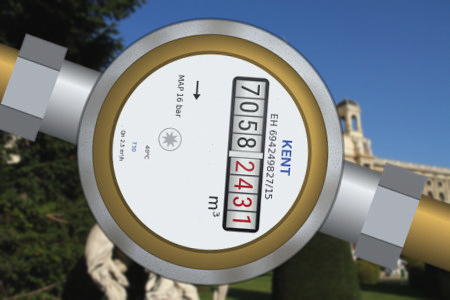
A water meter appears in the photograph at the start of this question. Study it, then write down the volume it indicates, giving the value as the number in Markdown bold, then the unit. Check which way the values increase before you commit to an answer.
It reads **7058.2431** m³
